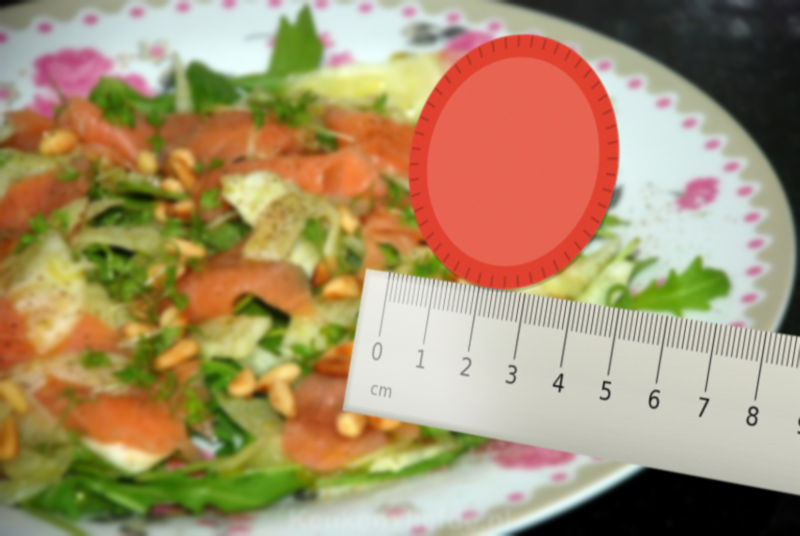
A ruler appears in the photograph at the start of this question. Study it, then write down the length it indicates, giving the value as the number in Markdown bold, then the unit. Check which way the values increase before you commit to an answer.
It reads **4.5** cm
